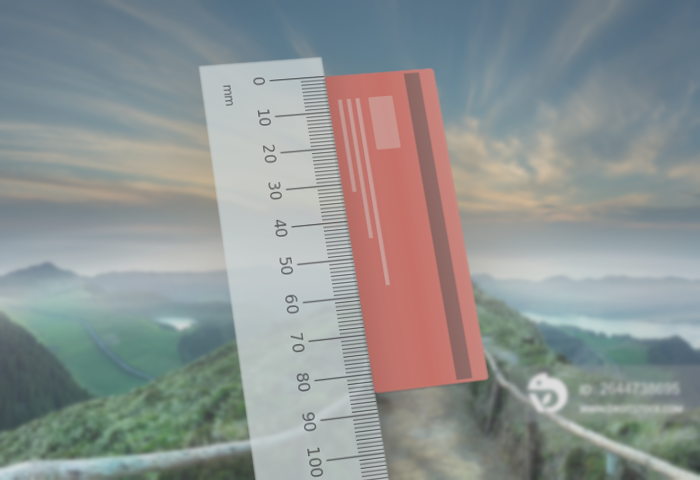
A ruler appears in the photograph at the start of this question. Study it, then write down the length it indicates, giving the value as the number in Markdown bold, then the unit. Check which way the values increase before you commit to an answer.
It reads **85** mm
